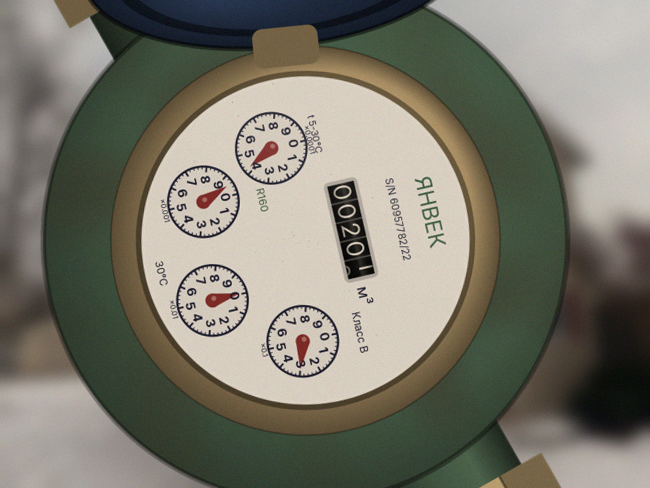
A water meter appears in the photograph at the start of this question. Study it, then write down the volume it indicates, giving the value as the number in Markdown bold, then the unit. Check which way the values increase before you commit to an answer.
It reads **201.2994** m³
